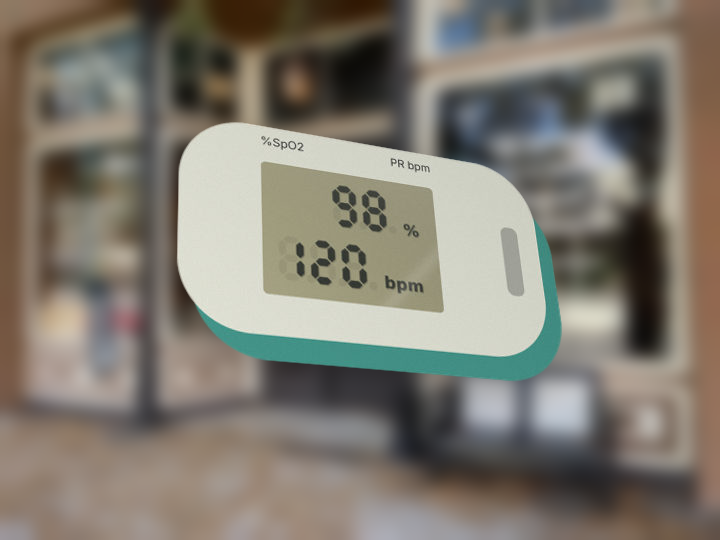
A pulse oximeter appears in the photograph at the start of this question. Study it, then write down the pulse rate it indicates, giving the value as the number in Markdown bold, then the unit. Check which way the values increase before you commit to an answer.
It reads **120** bpm
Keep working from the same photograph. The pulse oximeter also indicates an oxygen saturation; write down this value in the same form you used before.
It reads **98** %
